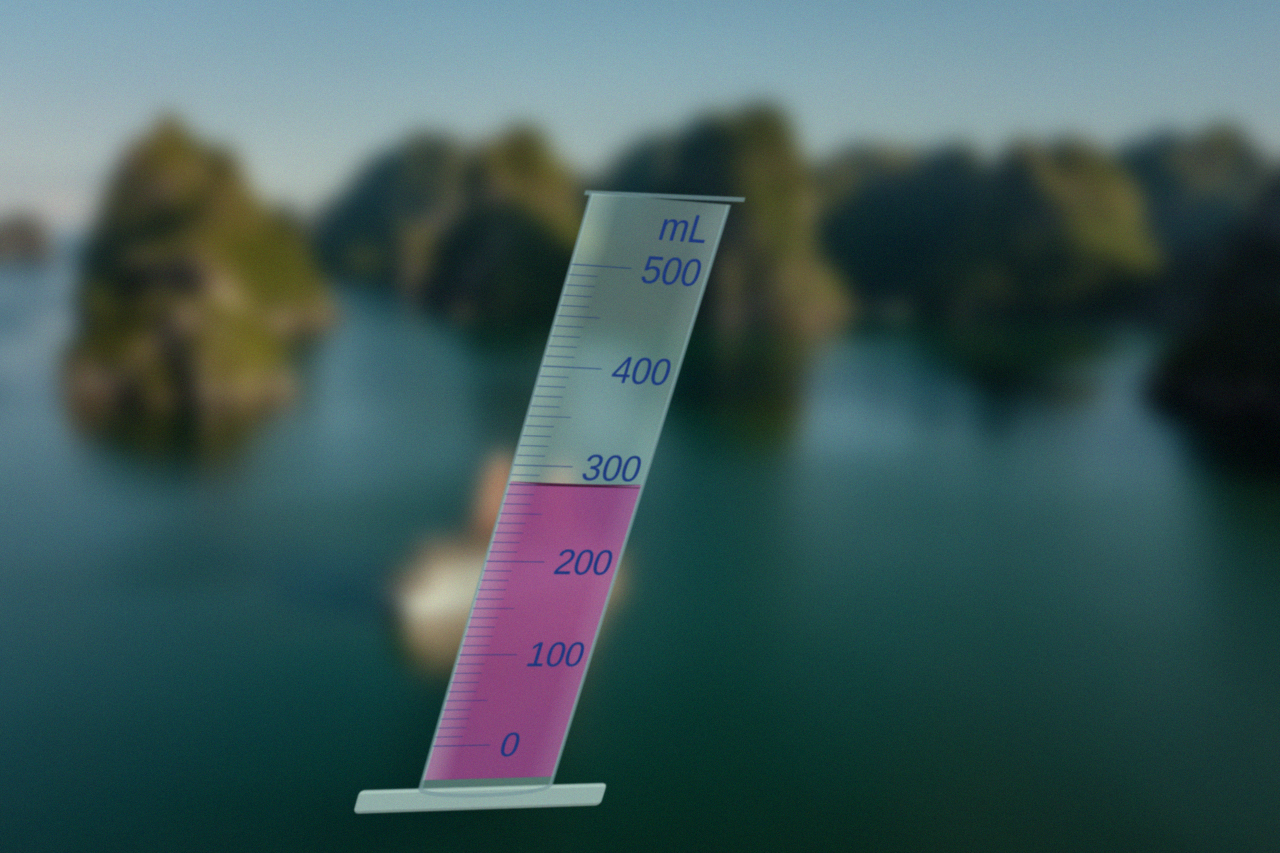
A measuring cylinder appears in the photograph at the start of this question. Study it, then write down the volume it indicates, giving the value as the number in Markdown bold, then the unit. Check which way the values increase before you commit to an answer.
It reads **280** mL
